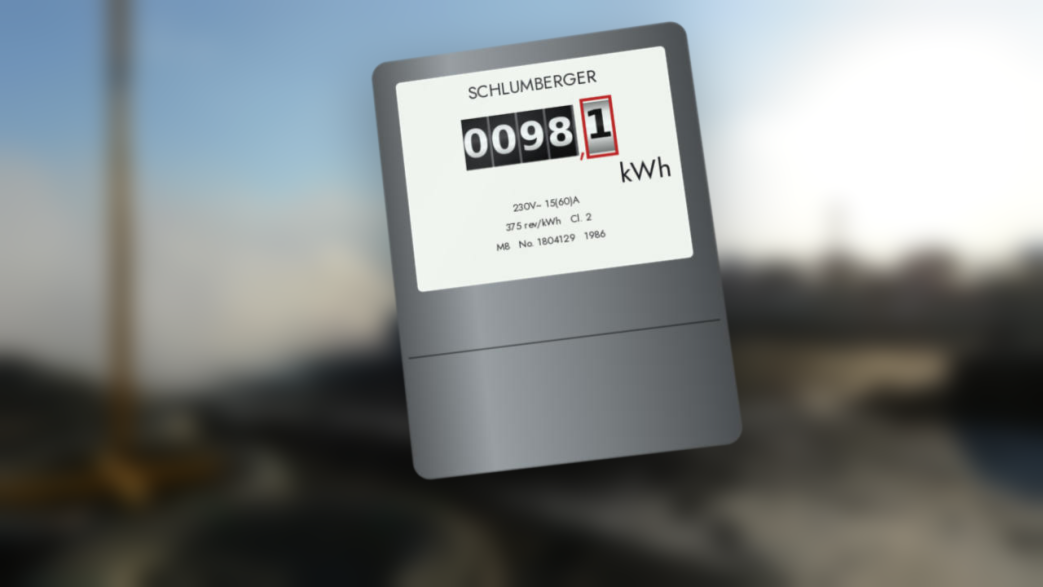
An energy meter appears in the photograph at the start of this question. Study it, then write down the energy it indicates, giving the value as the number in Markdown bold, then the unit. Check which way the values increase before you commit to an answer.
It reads **98.1** kWh
